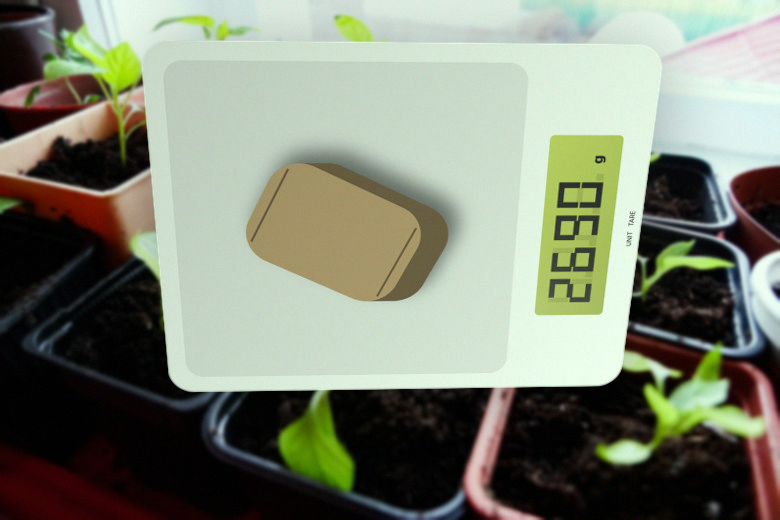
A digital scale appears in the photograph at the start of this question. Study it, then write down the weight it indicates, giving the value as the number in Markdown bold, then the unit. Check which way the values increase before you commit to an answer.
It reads **2690** g
